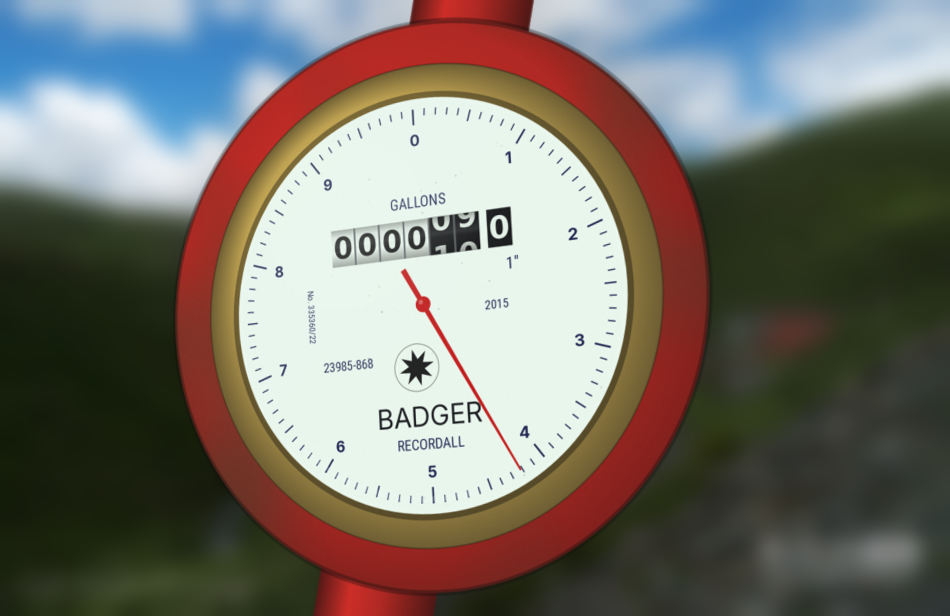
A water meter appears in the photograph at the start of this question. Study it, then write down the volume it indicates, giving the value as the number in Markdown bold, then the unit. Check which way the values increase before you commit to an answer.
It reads **94.2** gal
